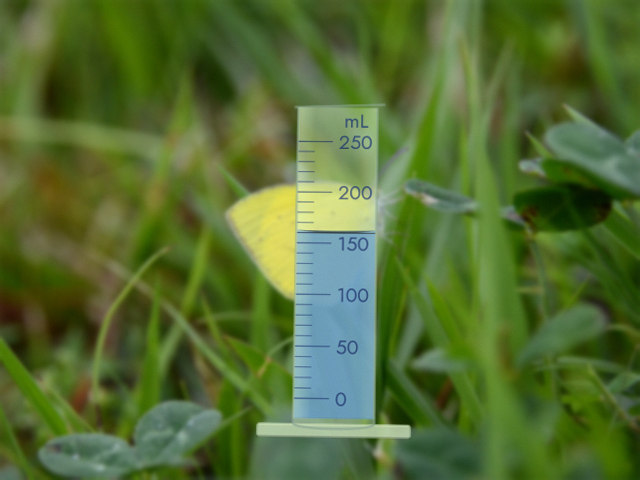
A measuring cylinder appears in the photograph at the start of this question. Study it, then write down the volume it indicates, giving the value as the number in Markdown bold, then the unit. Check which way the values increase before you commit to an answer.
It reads **160** mL
